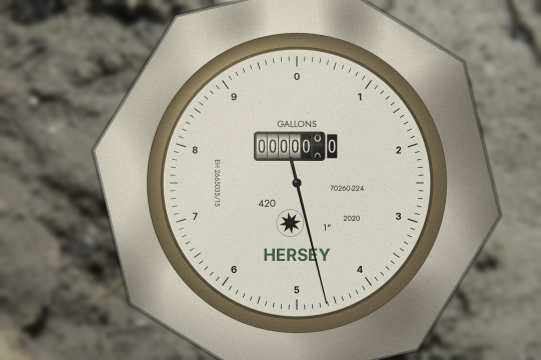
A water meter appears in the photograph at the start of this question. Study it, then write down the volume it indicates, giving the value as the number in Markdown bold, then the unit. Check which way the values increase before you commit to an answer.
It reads **84.6** gal
